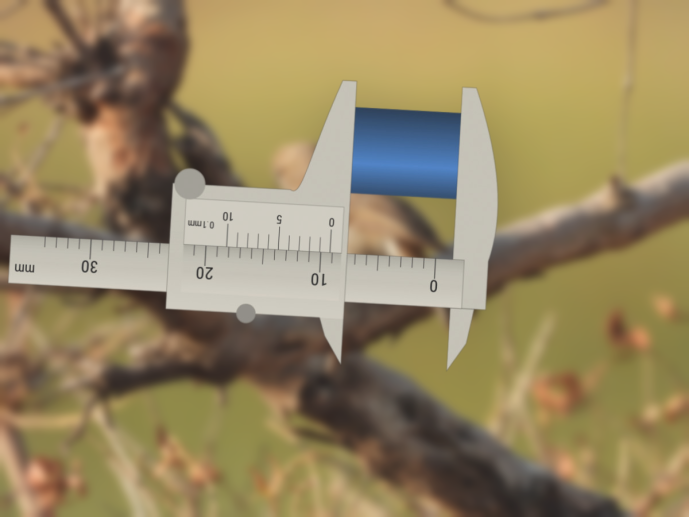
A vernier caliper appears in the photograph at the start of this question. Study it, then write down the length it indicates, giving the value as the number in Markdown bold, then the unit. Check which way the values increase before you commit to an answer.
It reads **9.2** mm
